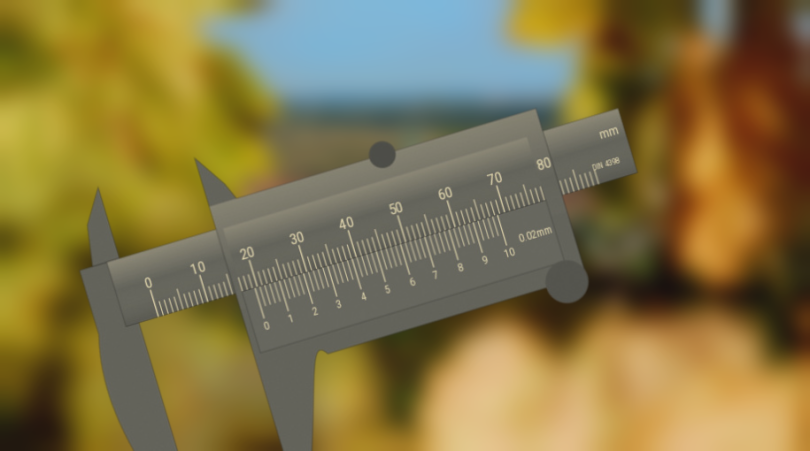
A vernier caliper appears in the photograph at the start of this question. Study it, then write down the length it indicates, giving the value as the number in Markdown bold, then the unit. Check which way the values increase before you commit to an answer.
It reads **19.5** mm
